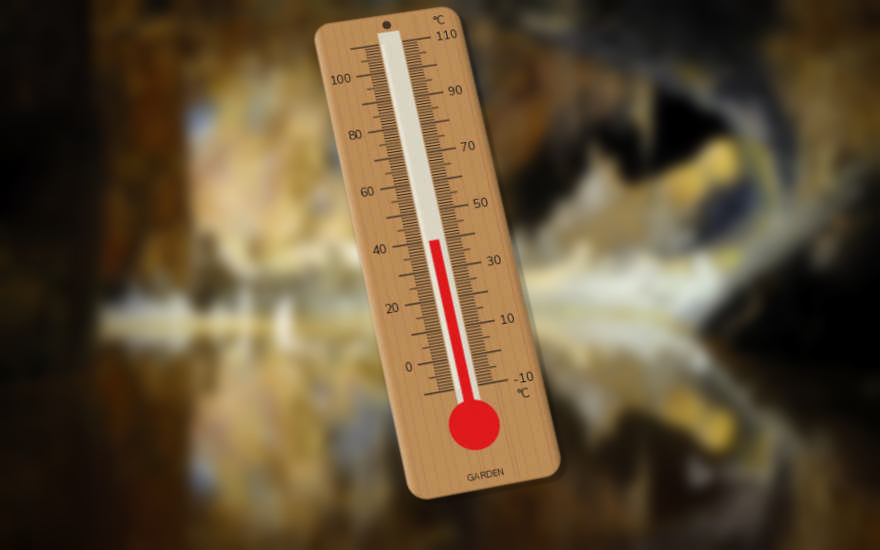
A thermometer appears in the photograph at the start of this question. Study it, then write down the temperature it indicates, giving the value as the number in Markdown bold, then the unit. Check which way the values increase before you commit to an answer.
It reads **40** °C
